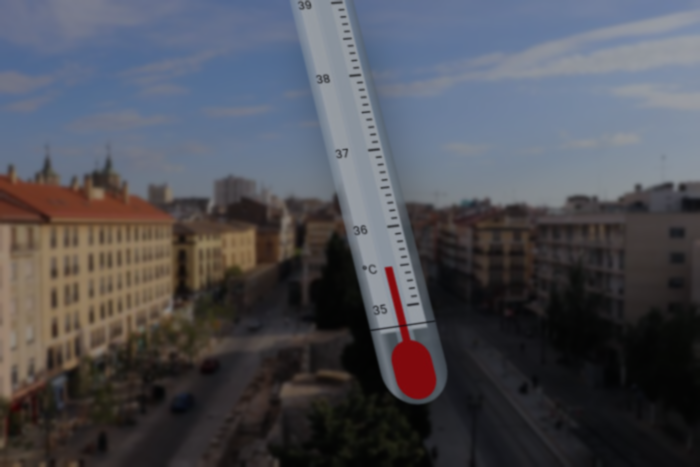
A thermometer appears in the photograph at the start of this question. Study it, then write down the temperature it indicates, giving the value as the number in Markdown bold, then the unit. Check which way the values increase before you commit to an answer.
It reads **35.5** °C
